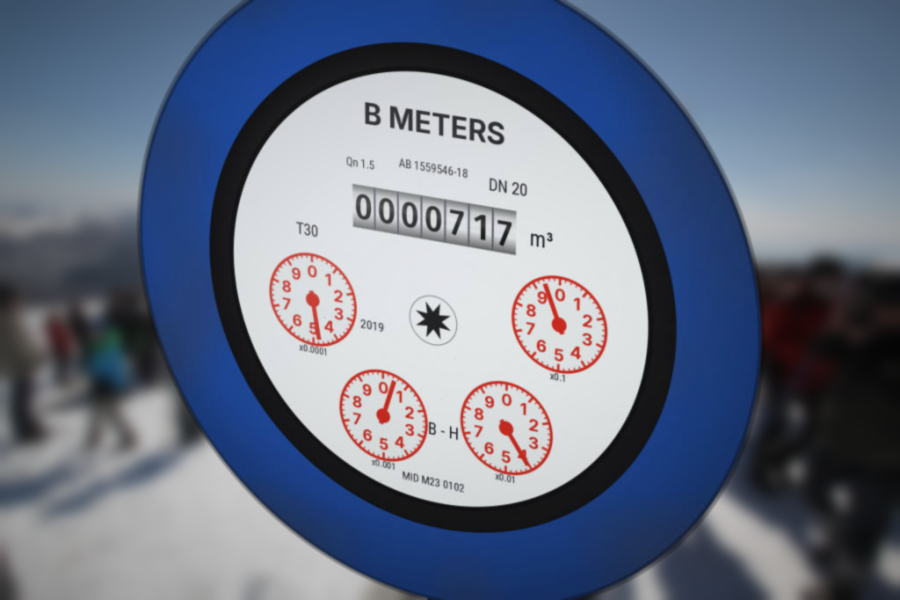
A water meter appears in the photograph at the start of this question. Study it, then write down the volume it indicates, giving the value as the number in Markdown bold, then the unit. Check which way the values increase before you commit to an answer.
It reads **716.9404** m³
